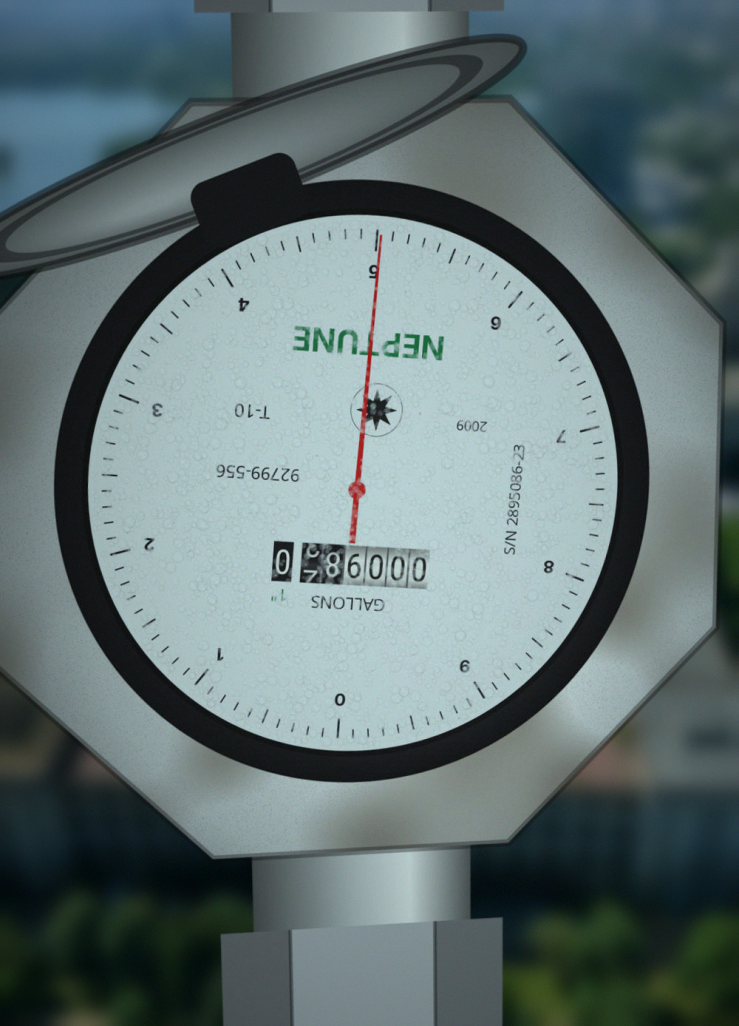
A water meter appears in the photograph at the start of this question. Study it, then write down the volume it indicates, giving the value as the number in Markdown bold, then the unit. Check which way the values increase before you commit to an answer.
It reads **9825.0** gal
